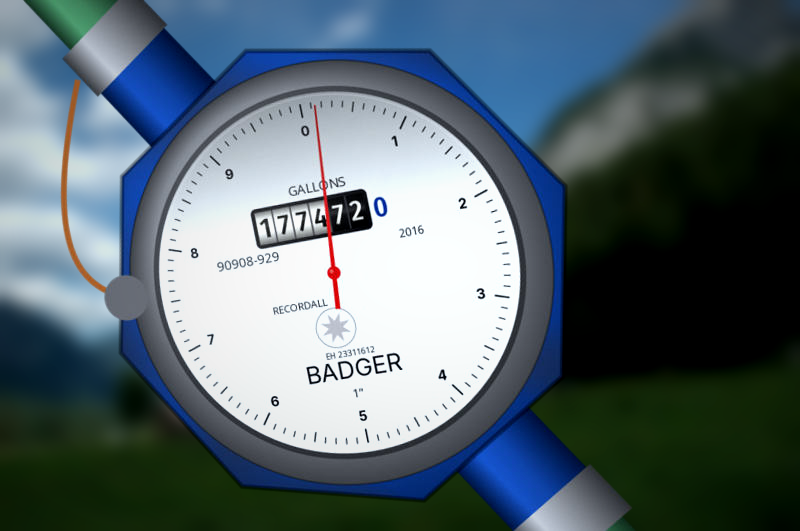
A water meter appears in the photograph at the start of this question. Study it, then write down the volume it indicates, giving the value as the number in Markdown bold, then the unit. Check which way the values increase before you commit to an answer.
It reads **1774720.1** gal
